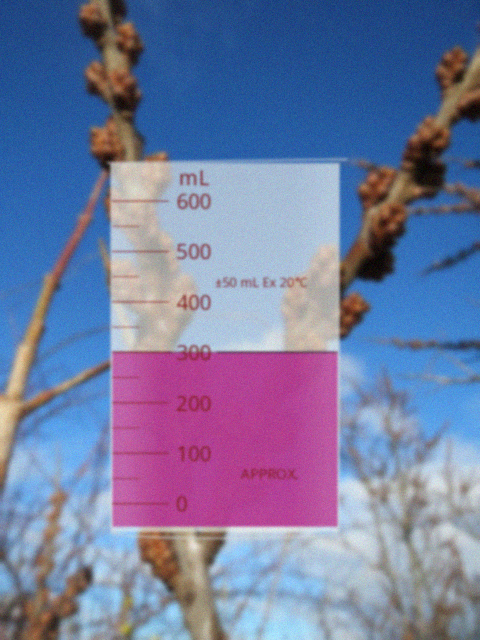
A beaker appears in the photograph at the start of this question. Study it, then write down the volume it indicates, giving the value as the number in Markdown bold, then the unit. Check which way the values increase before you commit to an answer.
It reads **300** mL
